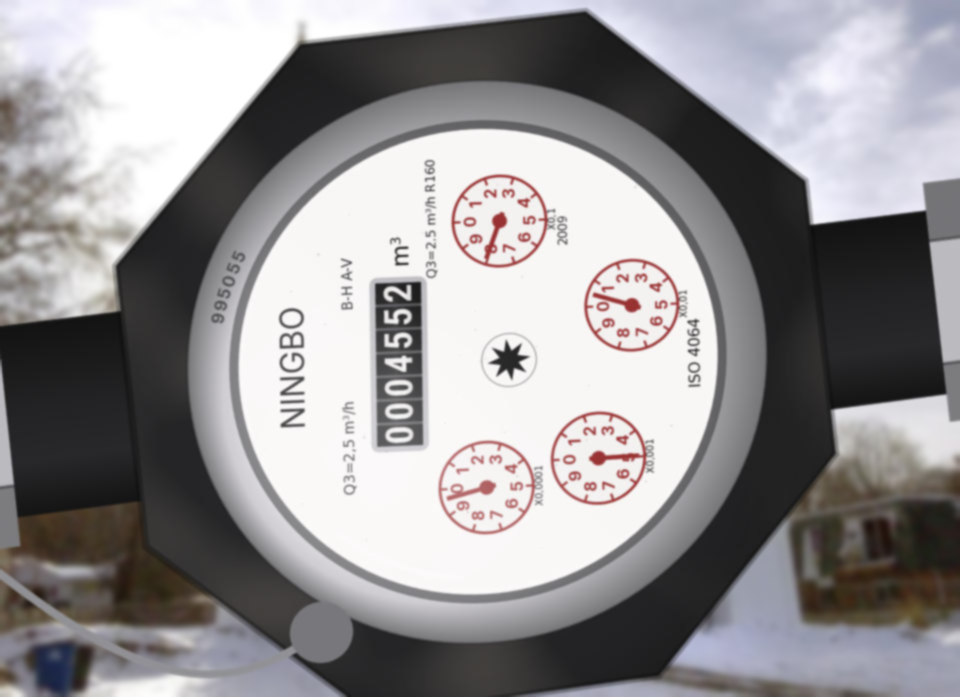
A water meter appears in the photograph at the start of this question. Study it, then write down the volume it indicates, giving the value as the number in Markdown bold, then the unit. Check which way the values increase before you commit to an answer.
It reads **4552.8049** m³
